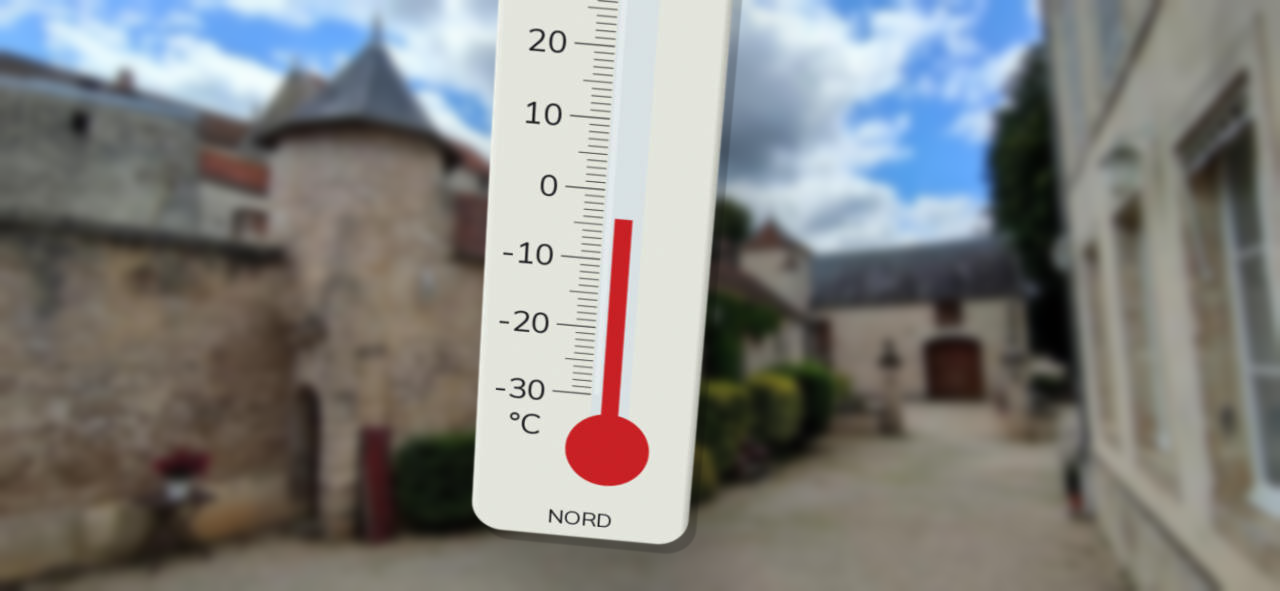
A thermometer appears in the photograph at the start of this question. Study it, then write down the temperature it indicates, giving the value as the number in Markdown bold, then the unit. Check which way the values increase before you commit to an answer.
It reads **-4** °C
